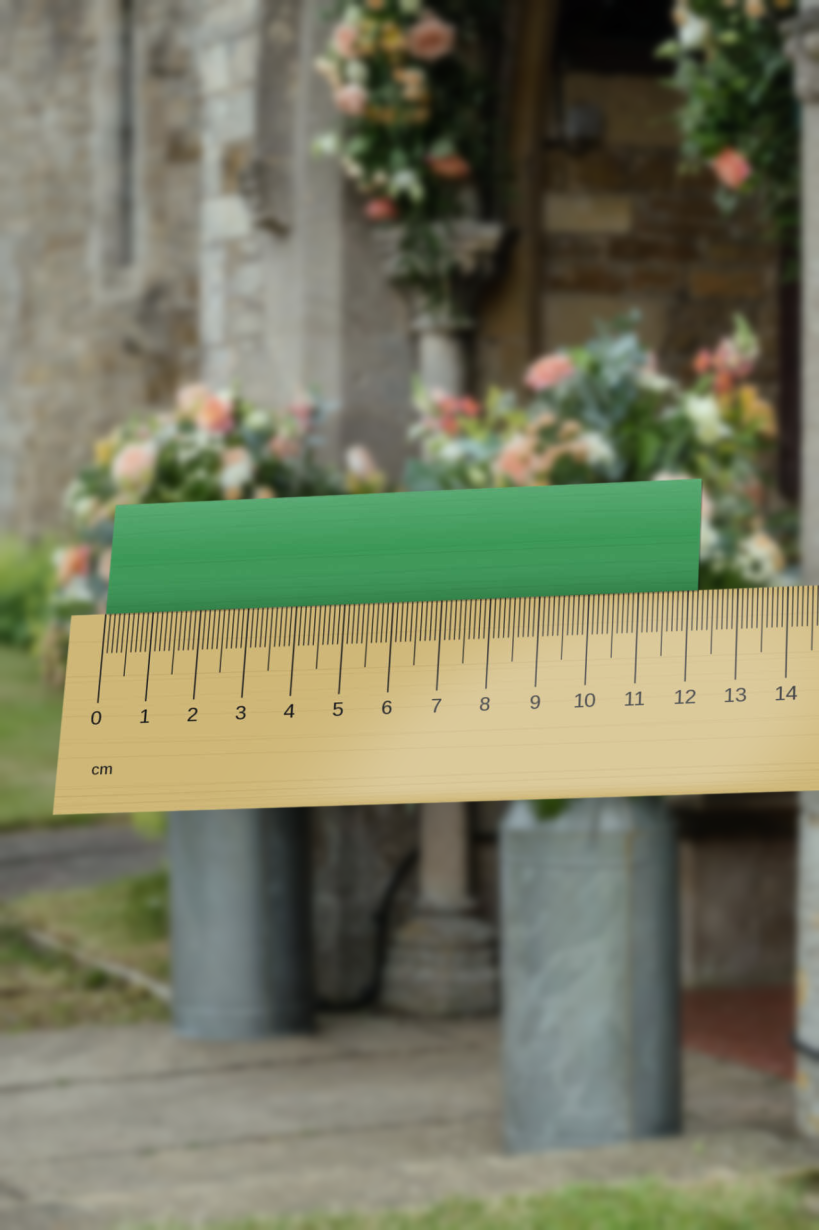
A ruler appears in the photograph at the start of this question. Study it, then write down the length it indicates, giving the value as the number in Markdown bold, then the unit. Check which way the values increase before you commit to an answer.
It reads **12.2** cm
